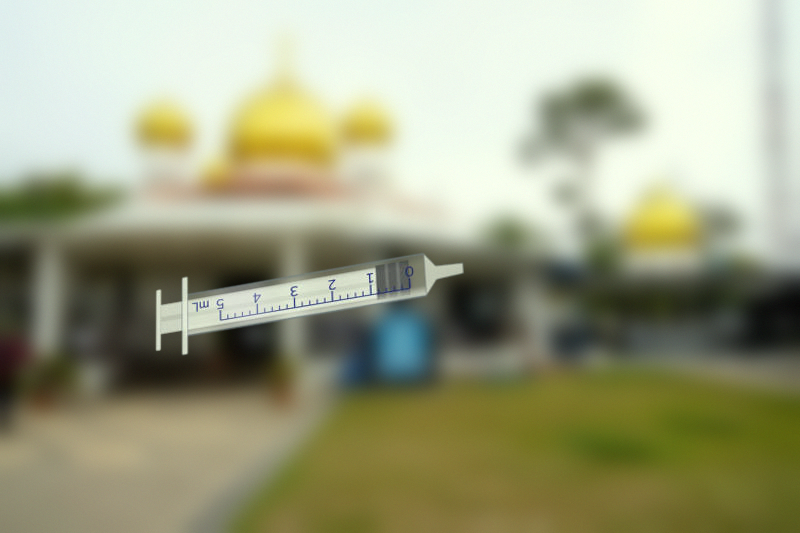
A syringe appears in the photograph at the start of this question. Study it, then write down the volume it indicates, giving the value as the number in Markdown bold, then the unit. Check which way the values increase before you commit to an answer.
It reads **0** mL
